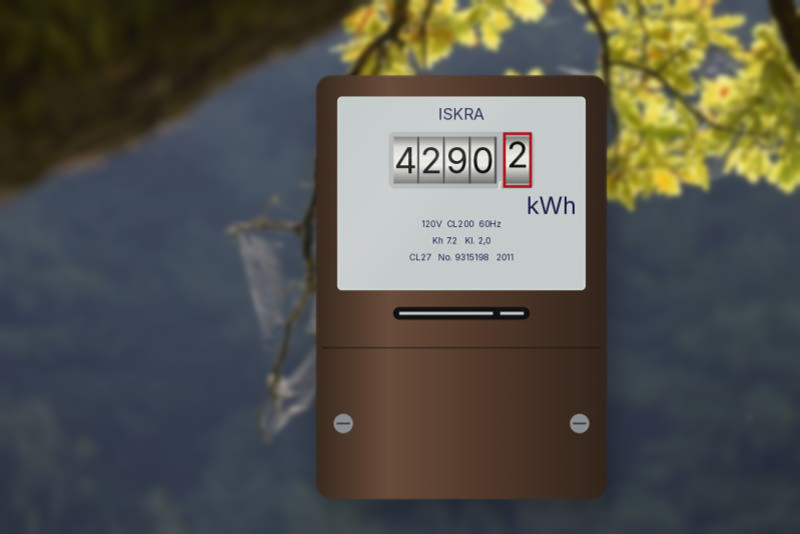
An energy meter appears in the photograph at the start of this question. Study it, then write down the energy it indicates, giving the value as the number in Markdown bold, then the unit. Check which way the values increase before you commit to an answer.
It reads **4290.2** kWh
